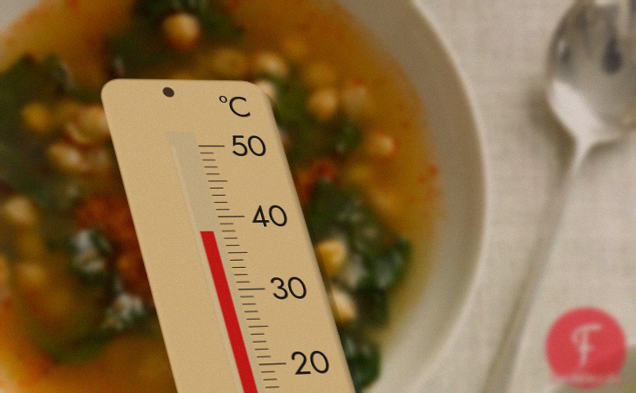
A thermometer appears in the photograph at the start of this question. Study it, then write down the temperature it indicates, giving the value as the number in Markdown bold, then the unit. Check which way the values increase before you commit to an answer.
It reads **38** °C
